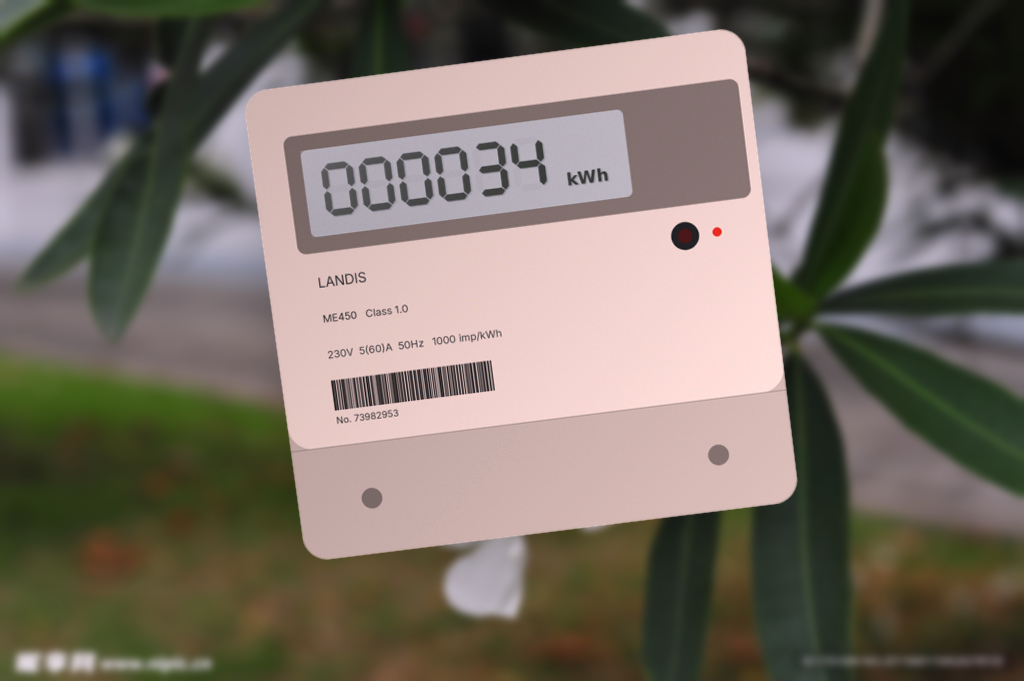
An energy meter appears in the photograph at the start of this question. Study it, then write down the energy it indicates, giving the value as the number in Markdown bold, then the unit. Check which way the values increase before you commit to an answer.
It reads **34** kWh
